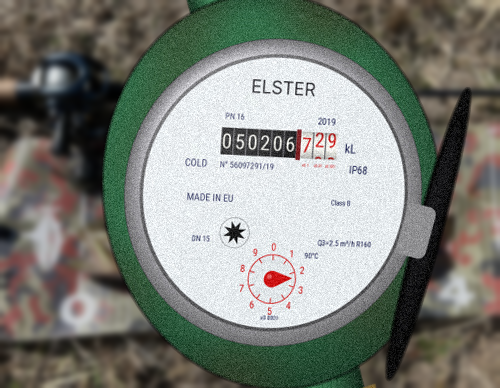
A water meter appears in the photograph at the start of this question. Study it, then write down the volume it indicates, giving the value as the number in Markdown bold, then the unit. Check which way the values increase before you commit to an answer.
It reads **50206.7292** kL
